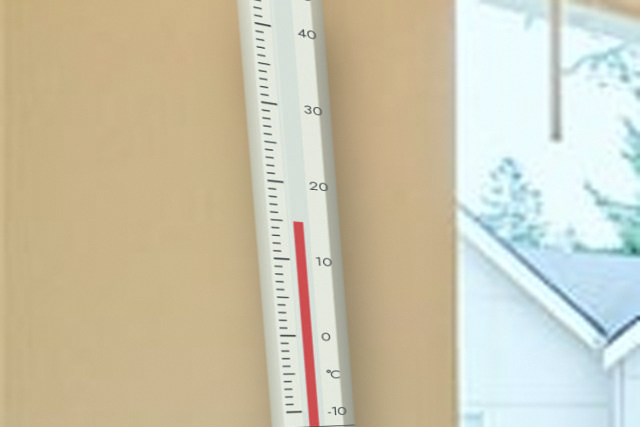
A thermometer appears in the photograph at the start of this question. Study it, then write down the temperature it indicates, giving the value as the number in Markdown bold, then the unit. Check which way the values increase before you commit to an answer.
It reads **15** °C
